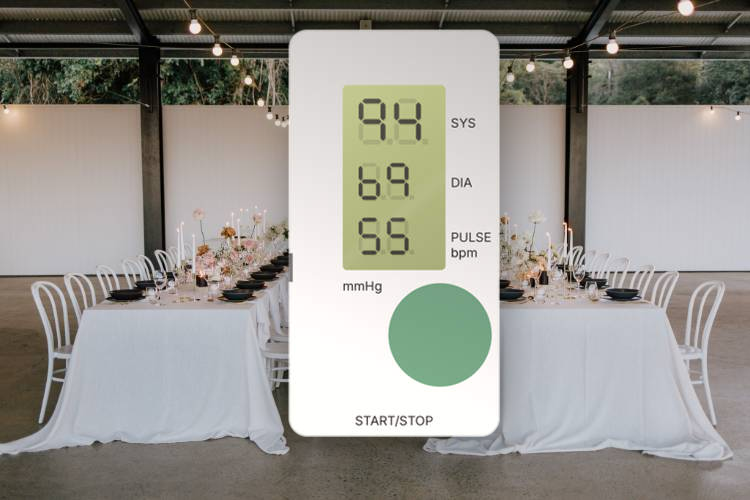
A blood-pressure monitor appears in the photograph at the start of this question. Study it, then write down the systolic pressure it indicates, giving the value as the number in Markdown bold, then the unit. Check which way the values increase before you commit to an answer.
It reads **94** mmHg
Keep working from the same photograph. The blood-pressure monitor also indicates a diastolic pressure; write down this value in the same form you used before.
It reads **69** mmHg
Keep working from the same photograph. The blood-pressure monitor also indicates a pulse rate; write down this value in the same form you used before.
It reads **55** bpm
